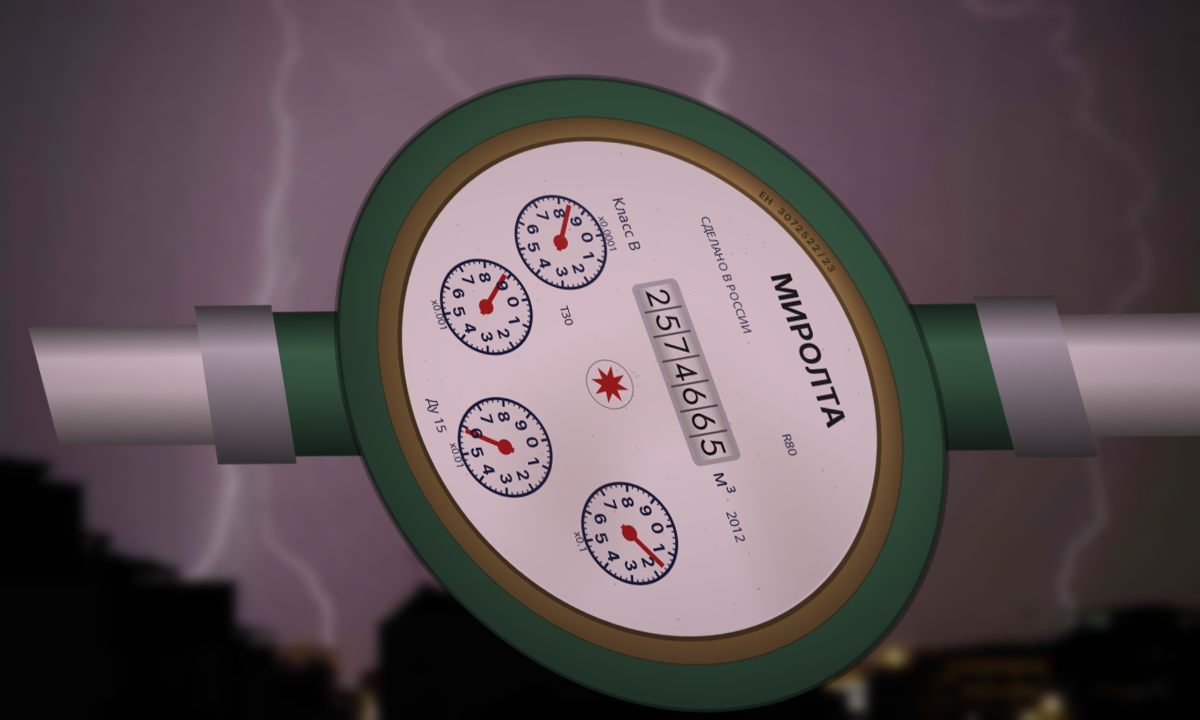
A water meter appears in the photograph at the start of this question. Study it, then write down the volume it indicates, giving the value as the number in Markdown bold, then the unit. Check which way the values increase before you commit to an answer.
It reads **2574665.1588** m³
